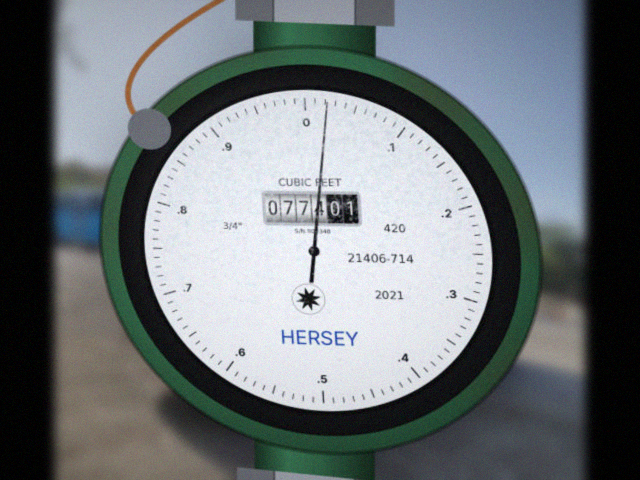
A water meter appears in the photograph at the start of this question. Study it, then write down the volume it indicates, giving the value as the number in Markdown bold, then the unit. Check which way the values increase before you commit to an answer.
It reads **77401.02** ft³
